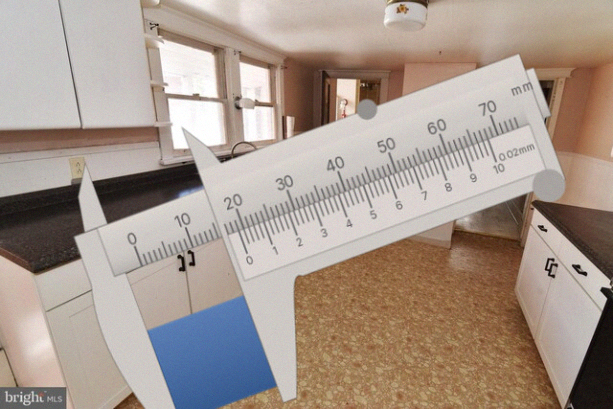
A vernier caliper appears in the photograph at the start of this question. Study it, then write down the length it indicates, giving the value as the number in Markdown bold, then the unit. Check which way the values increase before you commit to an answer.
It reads **19.0** mm
